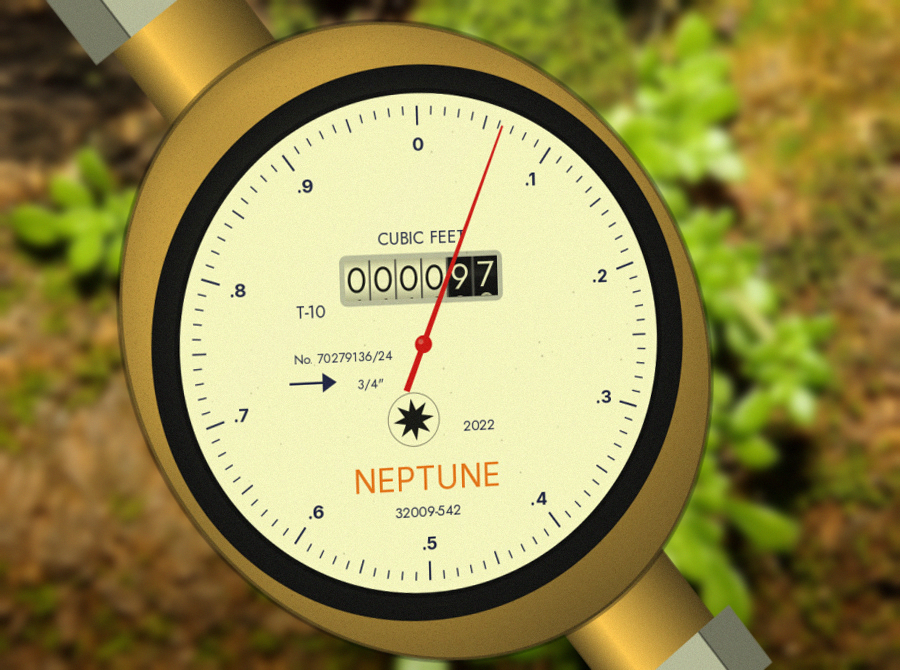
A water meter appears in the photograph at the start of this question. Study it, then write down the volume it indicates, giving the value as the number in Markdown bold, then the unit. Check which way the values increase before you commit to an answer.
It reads **97.06** ft³
